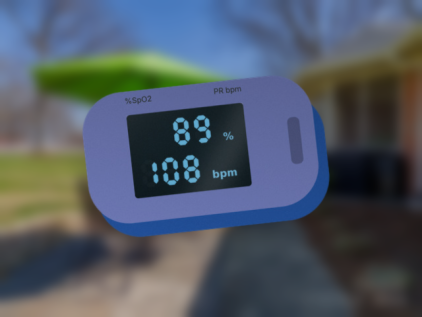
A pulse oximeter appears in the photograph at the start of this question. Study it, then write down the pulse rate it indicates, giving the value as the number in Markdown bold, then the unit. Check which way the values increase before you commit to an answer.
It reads **108** bpm
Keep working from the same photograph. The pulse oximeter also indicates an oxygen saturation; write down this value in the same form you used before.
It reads **89** %
